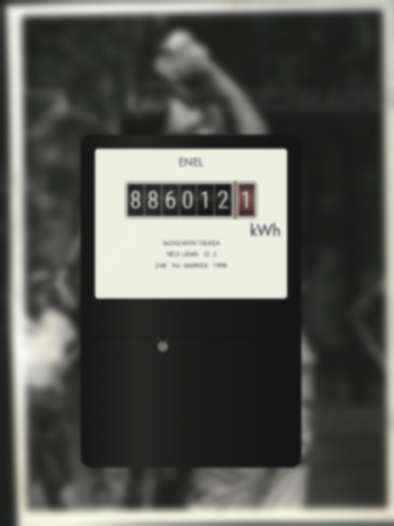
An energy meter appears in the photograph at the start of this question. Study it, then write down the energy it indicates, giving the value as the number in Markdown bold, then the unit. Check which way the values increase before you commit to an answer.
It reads **886012.1** kWh
